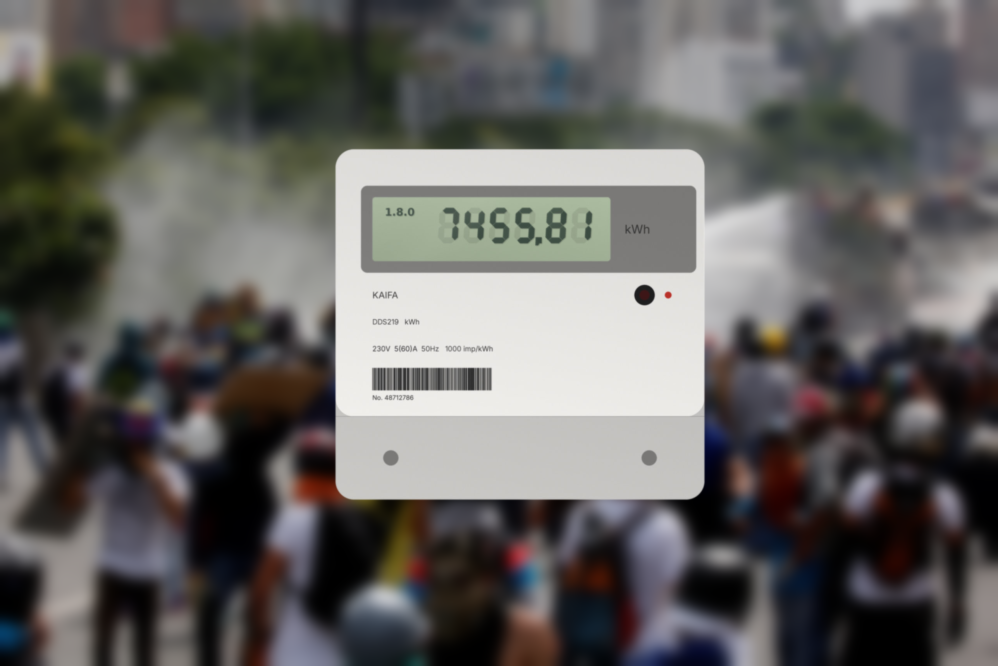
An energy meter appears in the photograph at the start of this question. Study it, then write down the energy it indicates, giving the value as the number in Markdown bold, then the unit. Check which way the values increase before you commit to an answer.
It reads **7455.81** kWh
